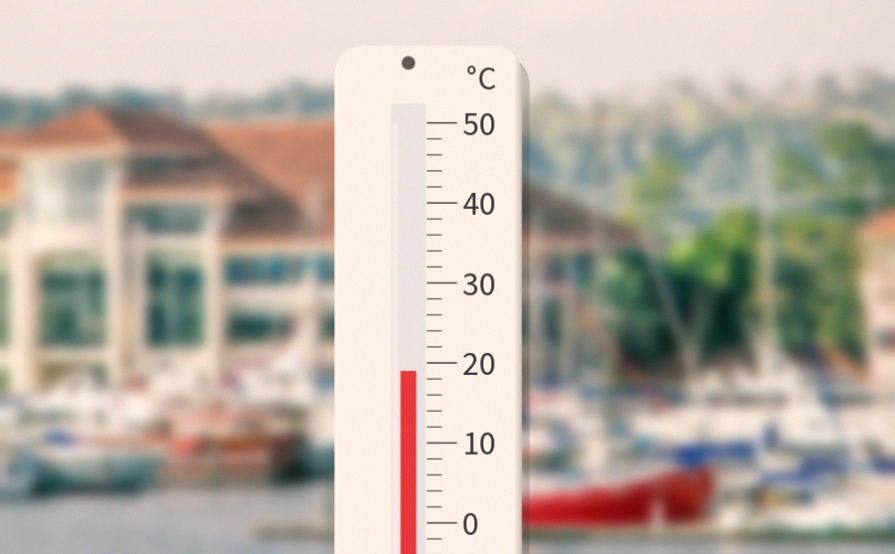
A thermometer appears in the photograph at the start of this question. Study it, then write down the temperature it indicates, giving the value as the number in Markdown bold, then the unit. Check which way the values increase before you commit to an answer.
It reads **19** °C
